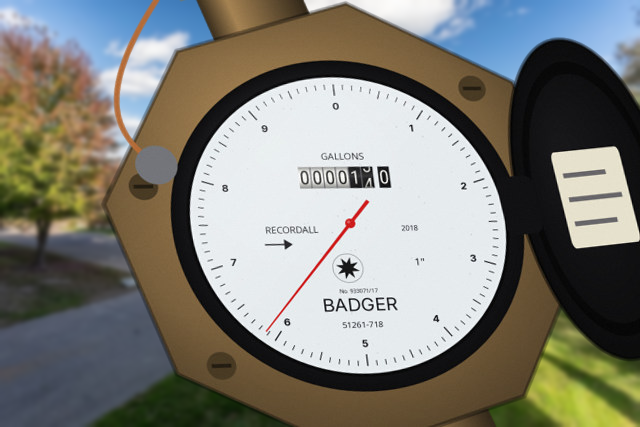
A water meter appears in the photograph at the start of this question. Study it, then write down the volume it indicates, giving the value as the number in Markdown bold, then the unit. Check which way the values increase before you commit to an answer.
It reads **136.1** gal
